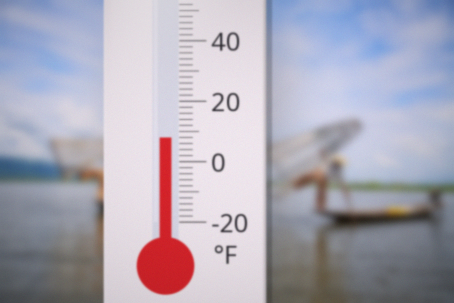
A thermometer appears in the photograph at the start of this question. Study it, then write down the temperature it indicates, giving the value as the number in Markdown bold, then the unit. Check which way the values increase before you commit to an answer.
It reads **8** °F
